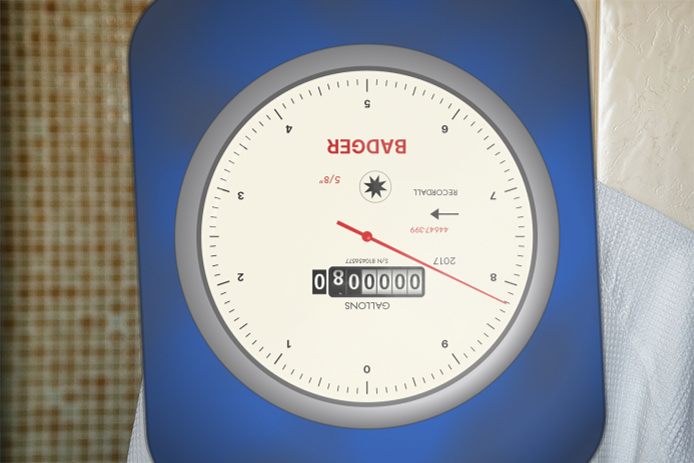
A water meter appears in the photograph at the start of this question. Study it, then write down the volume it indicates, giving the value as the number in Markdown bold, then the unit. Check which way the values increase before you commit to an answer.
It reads **78.2** gal
